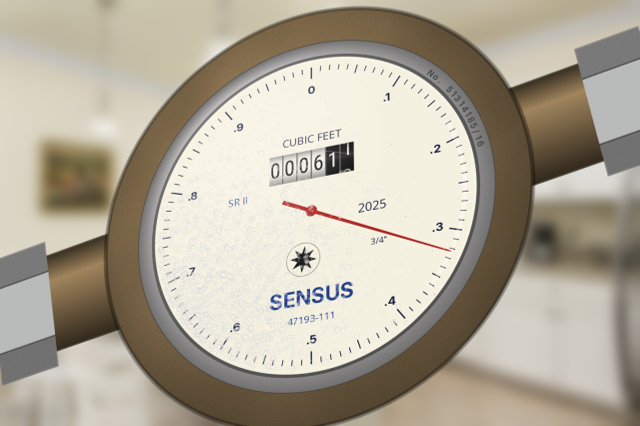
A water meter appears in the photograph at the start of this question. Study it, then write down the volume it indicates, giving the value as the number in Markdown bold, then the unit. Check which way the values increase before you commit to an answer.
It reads **611.32** ft³
